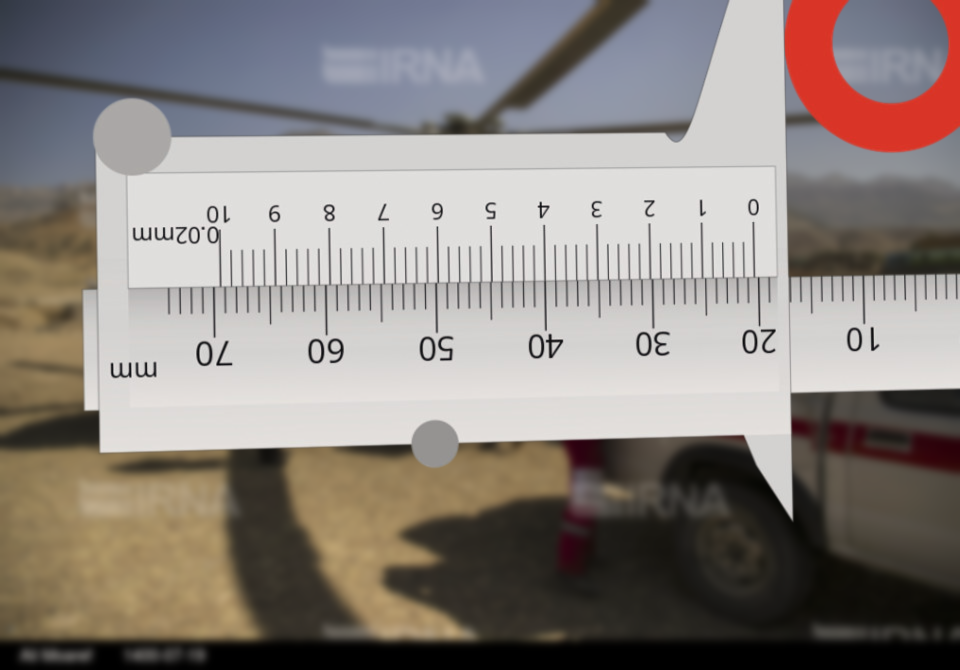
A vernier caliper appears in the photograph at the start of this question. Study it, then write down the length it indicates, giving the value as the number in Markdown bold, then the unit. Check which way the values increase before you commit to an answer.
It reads **20.4** mm
